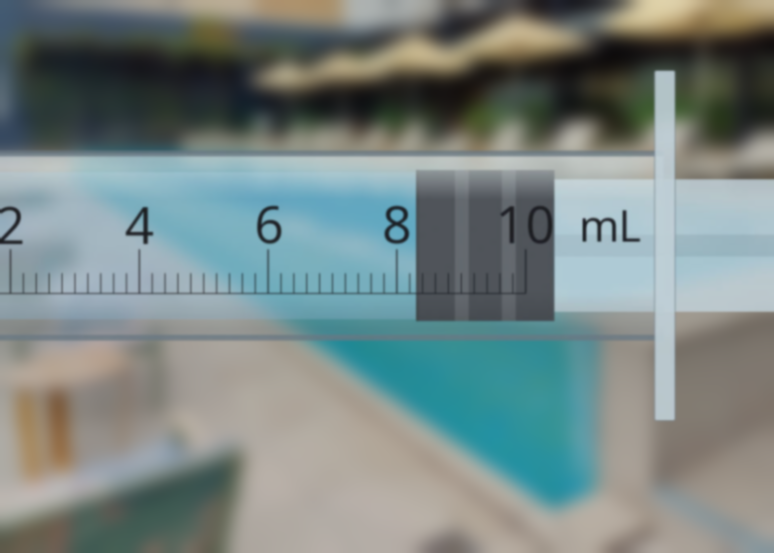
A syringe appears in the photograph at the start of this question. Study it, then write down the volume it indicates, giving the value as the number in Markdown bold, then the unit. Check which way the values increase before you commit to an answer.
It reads **8.3** mL
